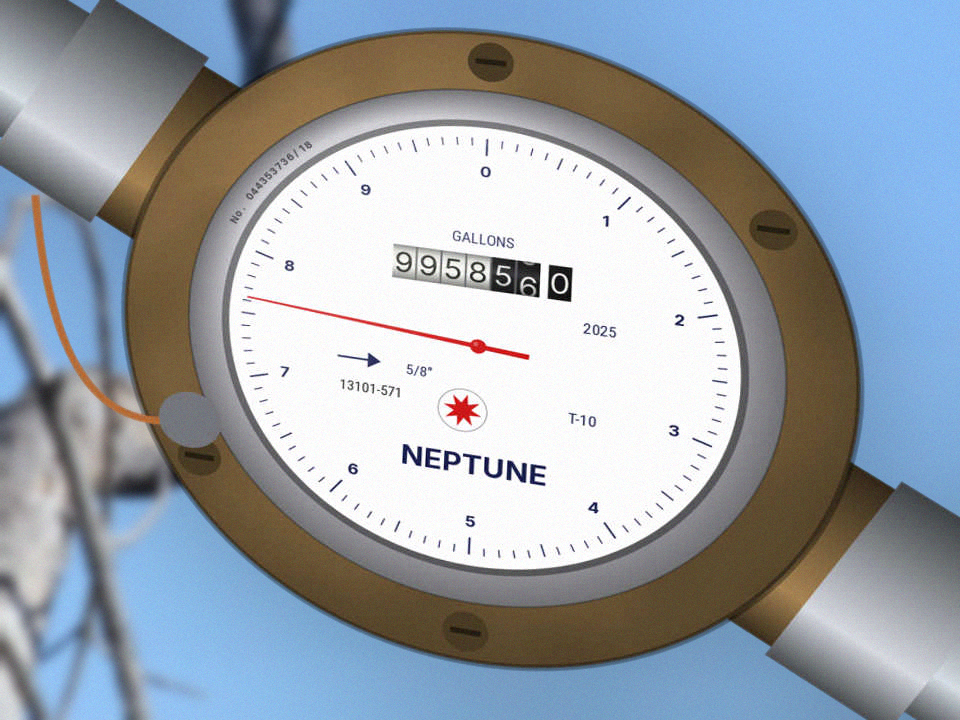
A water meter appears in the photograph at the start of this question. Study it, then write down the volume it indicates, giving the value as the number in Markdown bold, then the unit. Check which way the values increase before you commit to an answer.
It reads **9958557.6** gal
